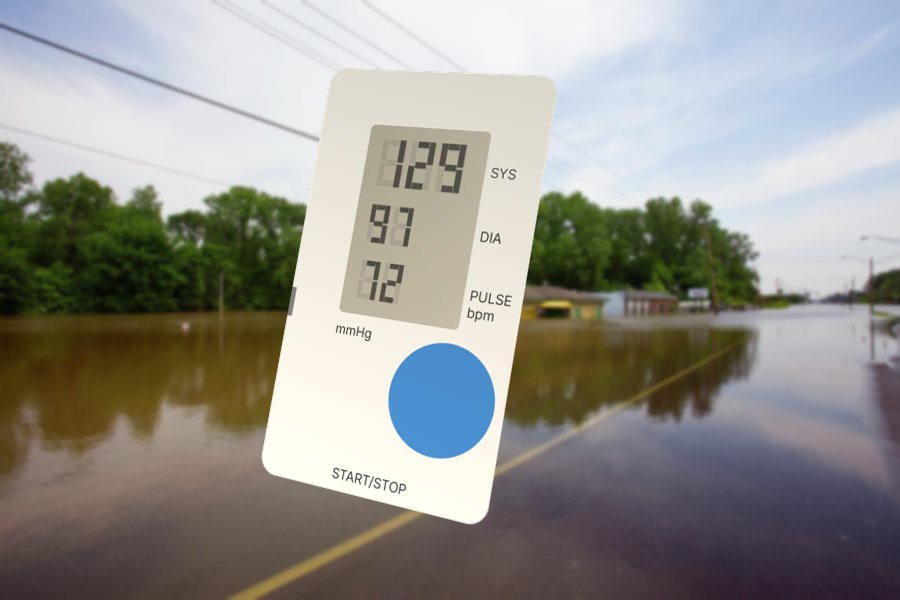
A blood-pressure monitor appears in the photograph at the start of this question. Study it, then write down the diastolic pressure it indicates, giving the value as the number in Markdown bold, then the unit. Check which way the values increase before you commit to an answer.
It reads **97** mmHg
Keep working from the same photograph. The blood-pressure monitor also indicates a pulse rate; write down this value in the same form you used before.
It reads **72** bpm
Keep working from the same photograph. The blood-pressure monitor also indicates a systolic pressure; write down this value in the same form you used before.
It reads **129** mmHg
